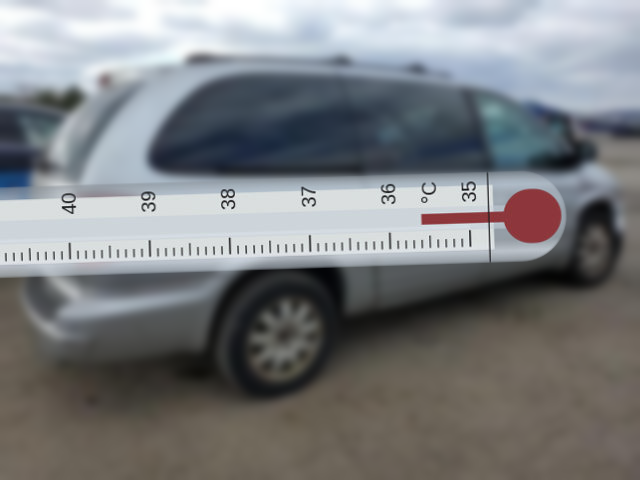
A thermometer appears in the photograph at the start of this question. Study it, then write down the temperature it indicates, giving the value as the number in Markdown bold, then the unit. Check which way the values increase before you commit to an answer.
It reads **35.6** °C
